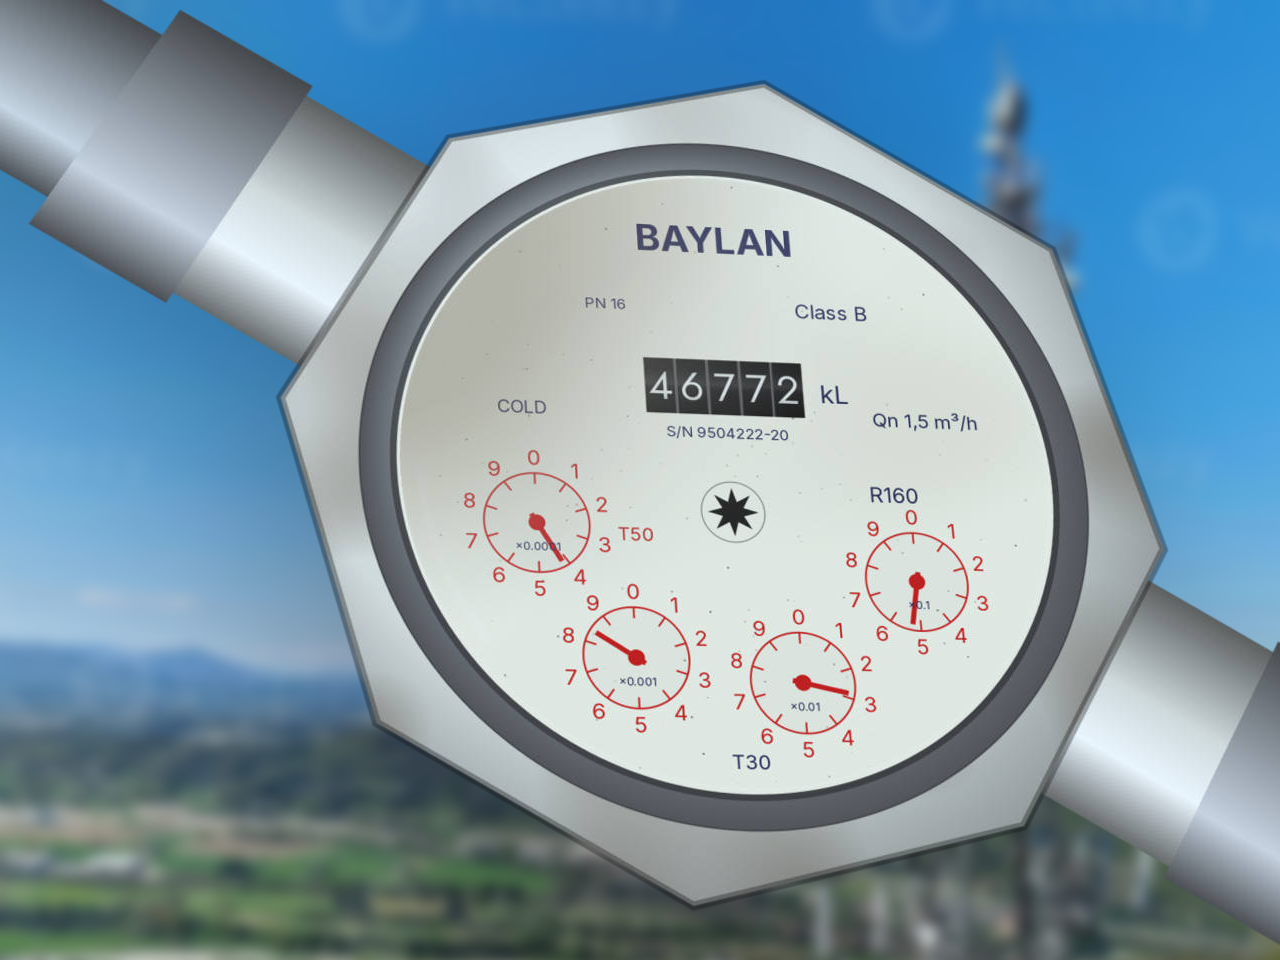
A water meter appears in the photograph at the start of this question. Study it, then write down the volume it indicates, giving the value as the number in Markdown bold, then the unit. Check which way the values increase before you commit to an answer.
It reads **46772.5284** kL
